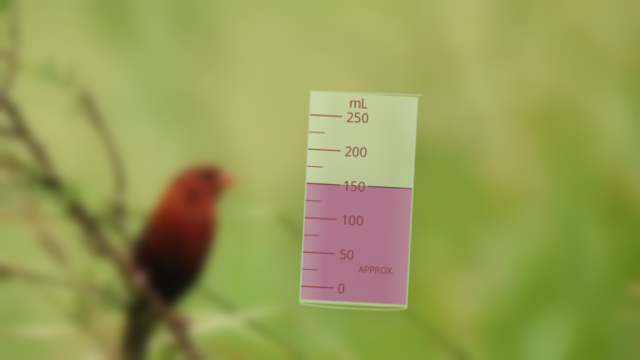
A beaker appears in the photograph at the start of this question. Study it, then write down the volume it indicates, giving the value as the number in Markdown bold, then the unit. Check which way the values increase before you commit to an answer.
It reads **150** mL
